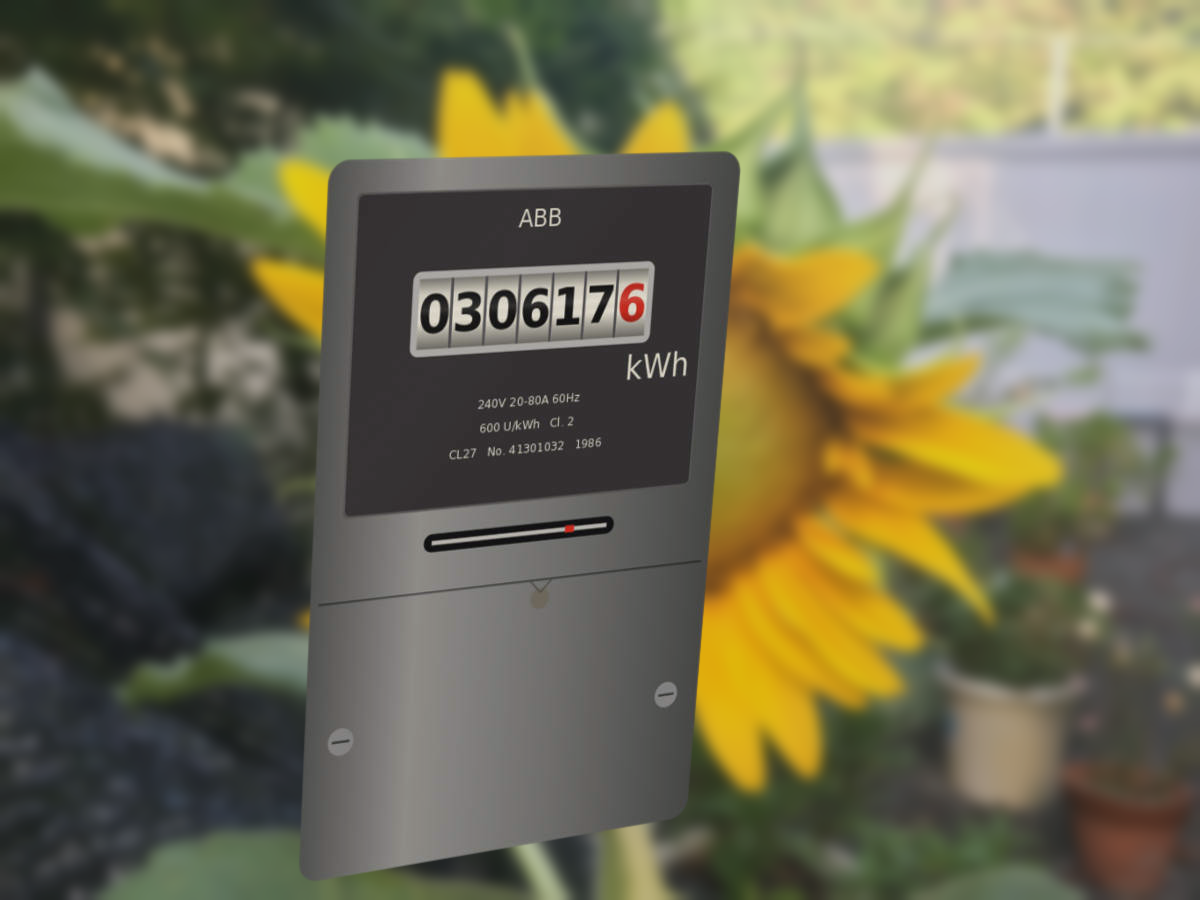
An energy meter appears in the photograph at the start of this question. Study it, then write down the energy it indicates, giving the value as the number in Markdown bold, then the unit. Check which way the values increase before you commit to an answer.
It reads **30617.6** kWh
